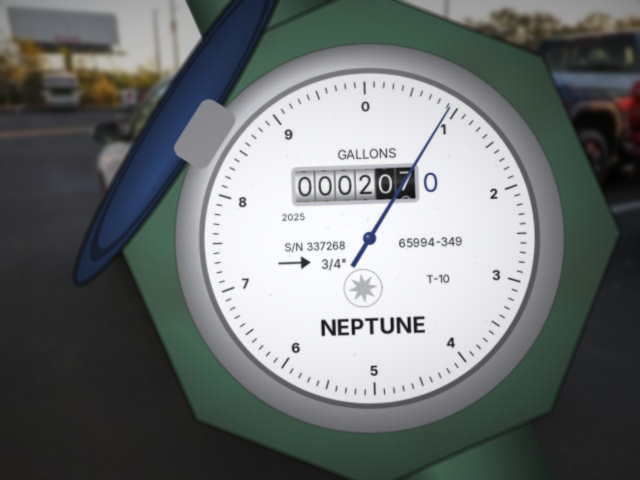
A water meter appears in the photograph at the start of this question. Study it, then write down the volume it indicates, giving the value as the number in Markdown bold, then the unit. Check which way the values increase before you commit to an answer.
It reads **2070.9** gal
